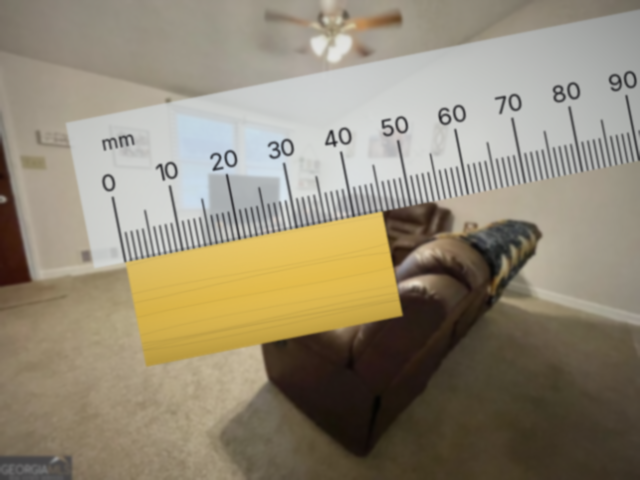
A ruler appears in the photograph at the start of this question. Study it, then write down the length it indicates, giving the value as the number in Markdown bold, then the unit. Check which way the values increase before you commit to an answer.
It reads **45** mm
